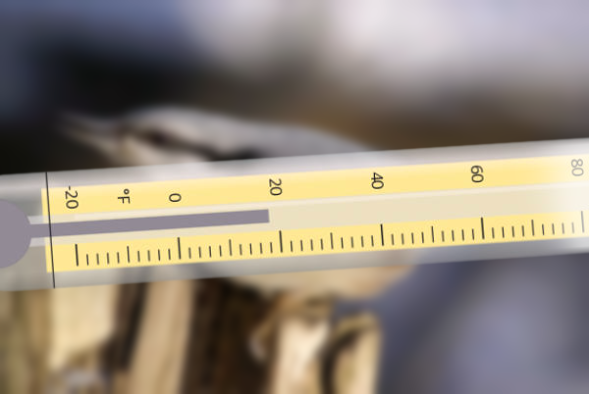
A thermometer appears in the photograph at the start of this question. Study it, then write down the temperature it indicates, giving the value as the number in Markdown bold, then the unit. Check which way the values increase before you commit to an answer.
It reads **18** °F
